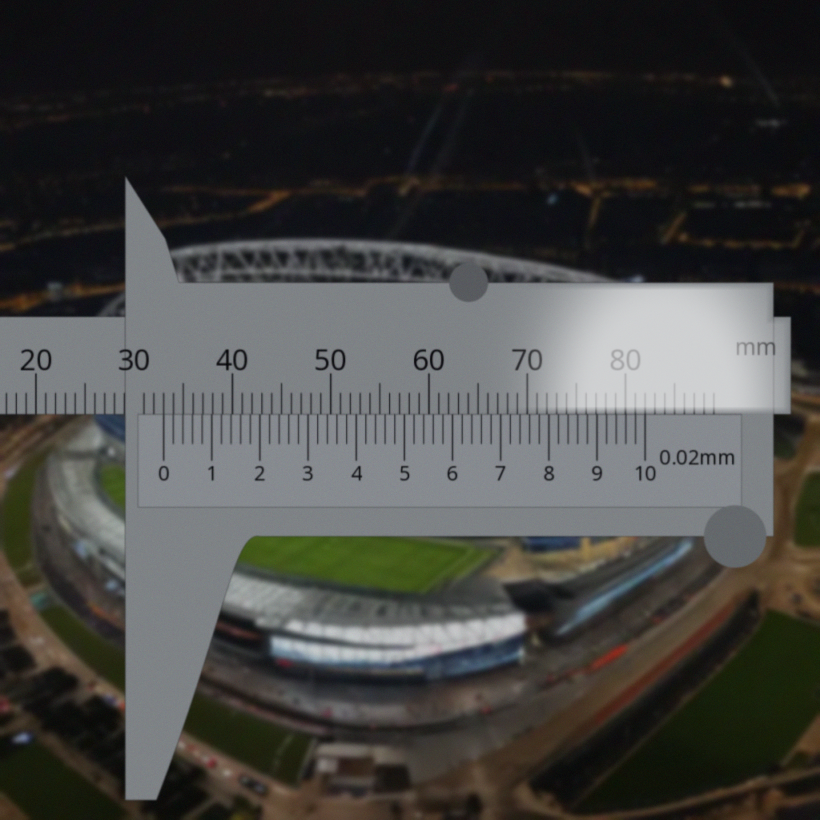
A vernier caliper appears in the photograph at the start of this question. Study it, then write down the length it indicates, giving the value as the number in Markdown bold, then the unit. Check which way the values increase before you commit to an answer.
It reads **33.0** mm
